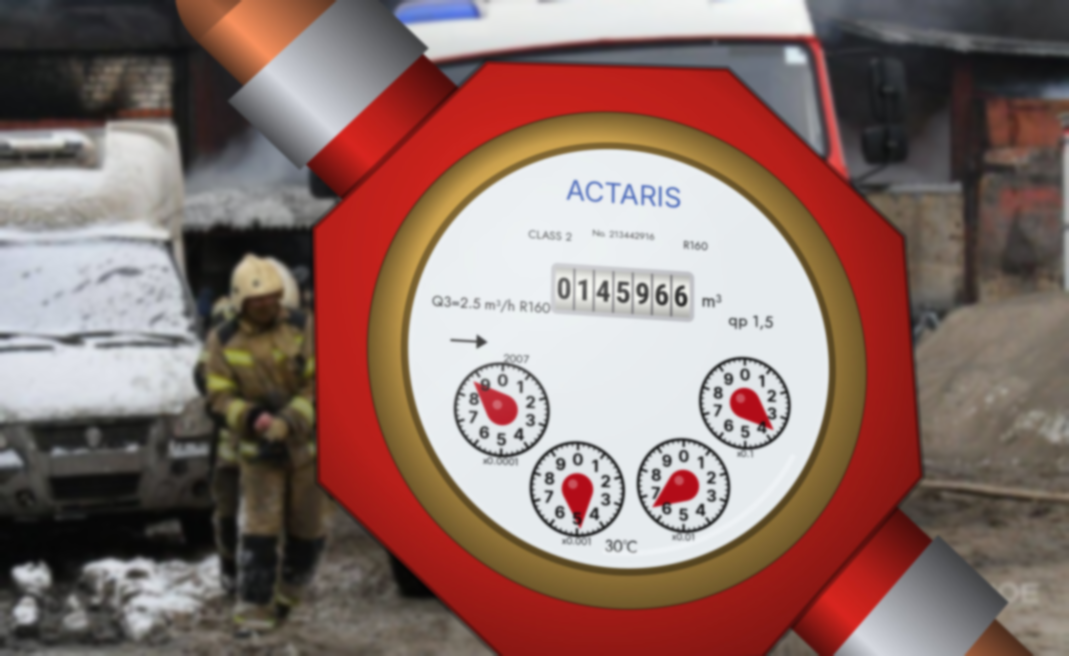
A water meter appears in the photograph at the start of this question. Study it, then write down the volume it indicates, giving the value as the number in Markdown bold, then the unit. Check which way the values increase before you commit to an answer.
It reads **145966.3648** m³
